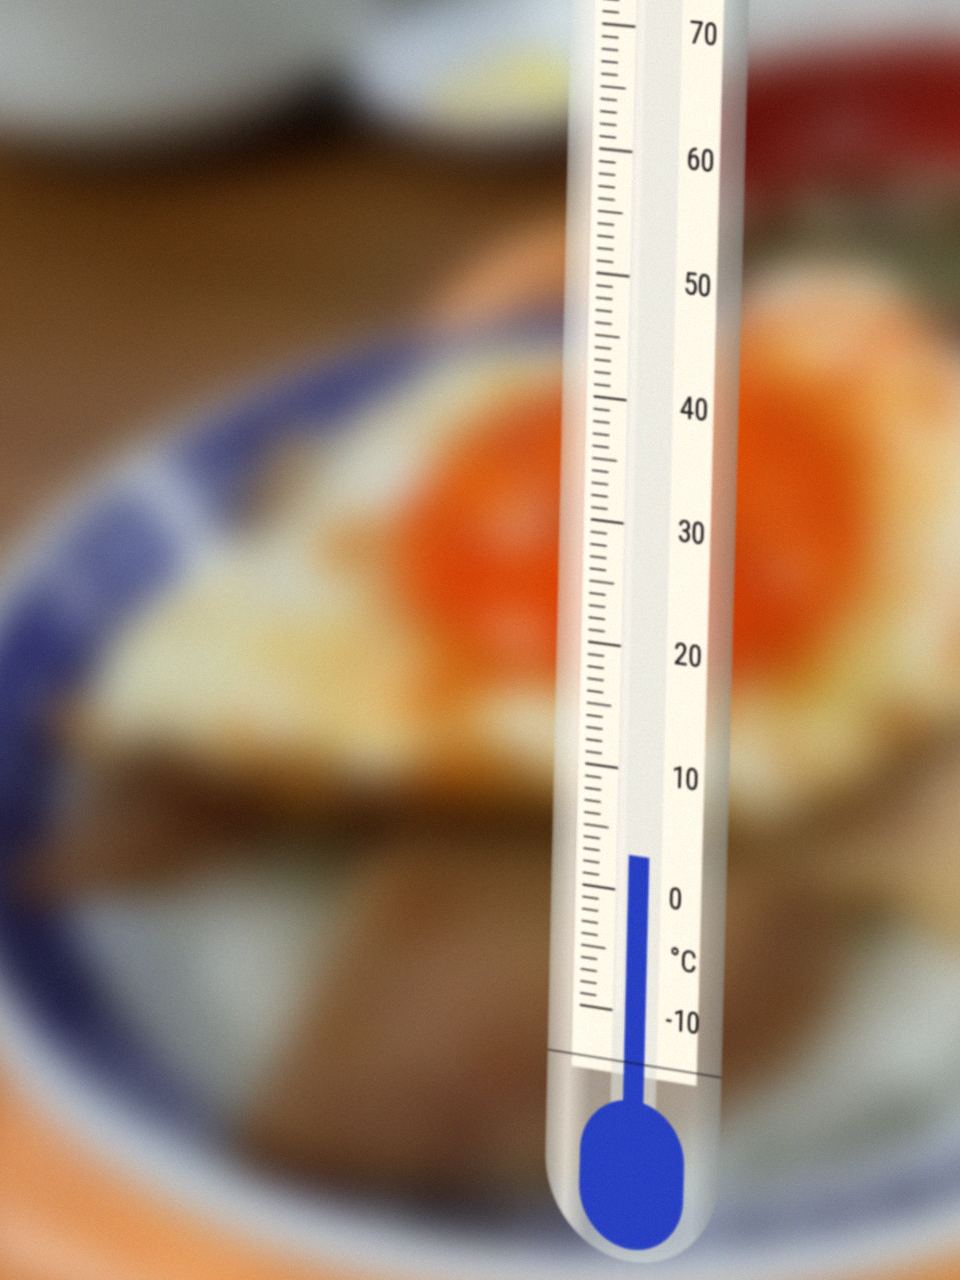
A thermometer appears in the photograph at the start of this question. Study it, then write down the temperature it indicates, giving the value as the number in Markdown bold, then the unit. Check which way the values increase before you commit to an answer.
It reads **3** °C
